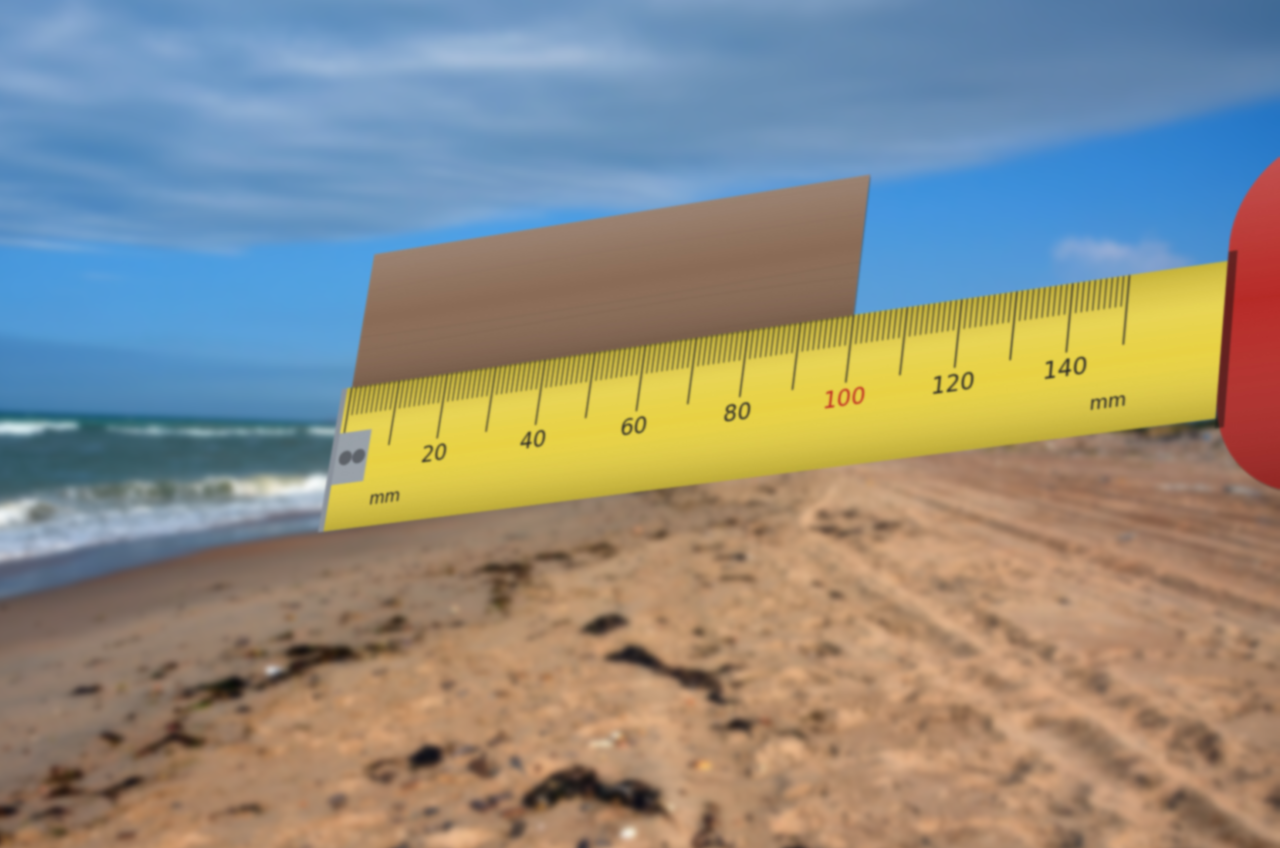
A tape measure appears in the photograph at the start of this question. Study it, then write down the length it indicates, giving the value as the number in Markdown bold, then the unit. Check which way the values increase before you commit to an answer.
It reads **100** mm
